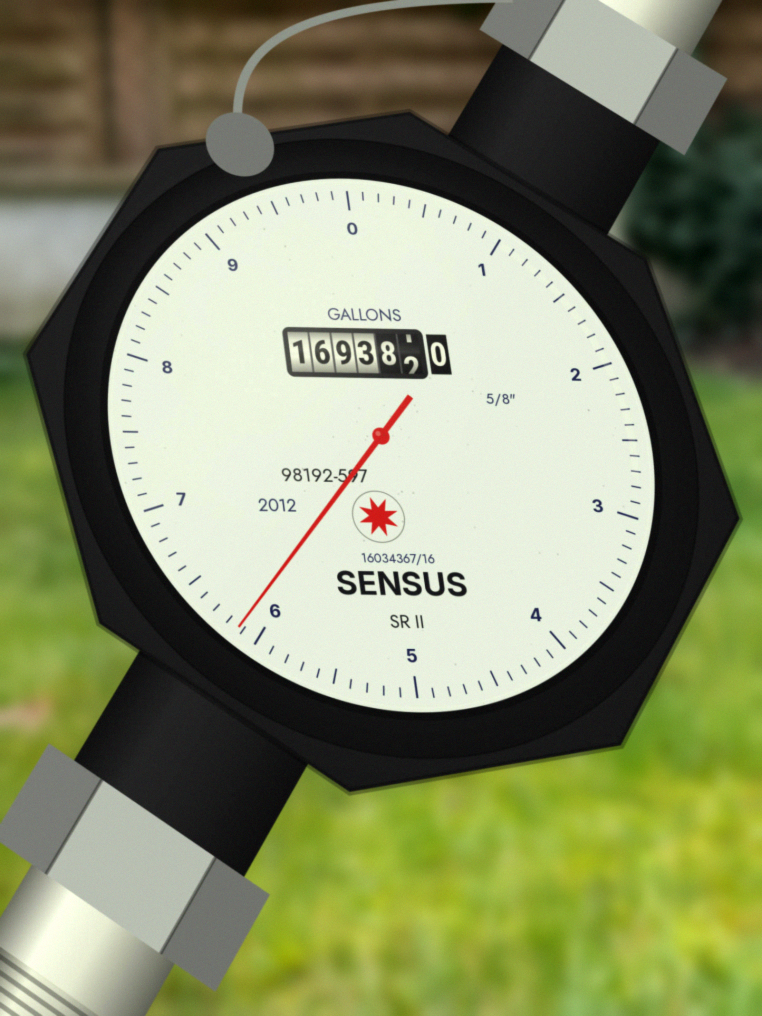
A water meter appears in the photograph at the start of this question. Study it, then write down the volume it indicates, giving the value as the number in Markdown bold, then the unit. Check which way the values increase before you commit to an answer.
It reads **1693816.1** gal
